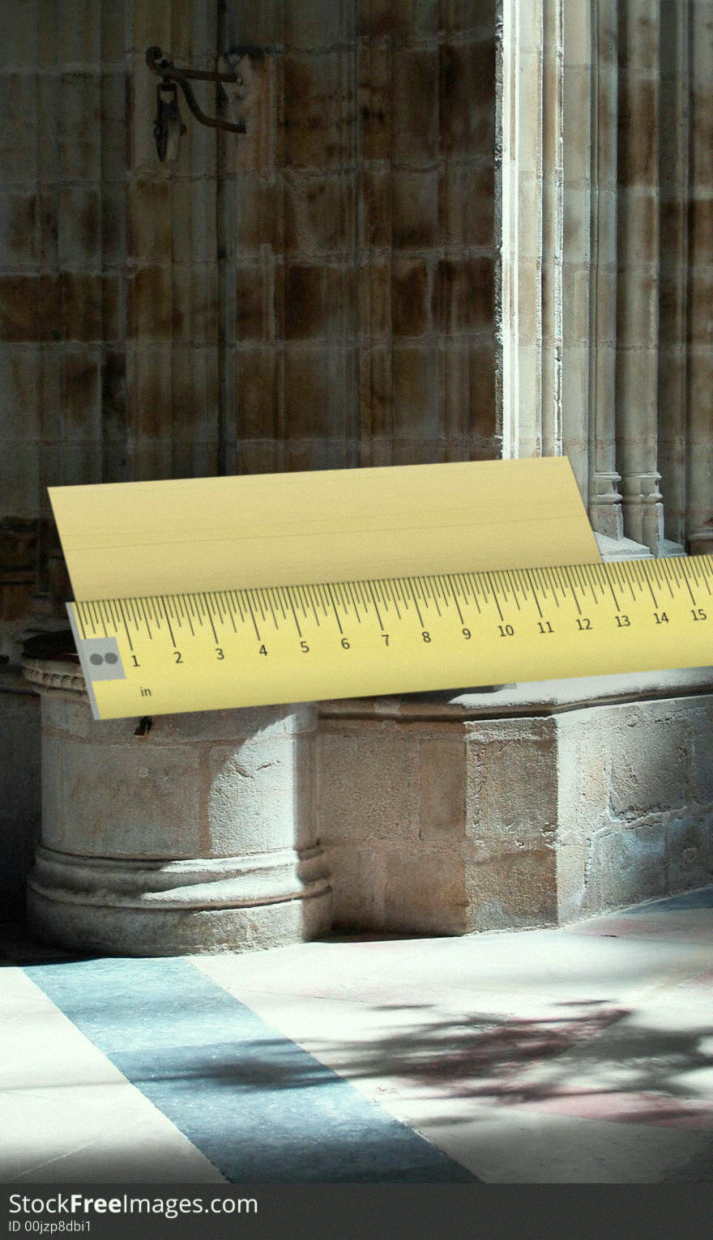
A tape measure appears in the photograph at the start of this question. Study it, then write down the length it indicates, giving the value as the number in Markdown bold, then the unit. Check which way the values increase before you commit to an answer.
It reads **13** in
